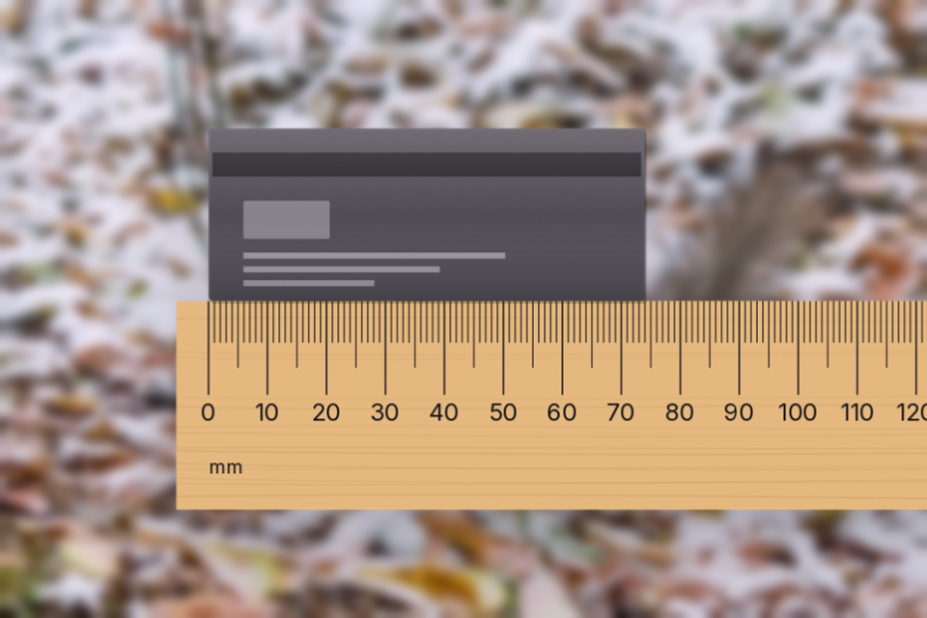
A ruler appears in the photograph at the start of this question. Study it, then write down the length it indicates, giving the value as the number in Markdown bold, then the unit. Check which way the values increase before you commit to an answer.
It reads **74** mm
